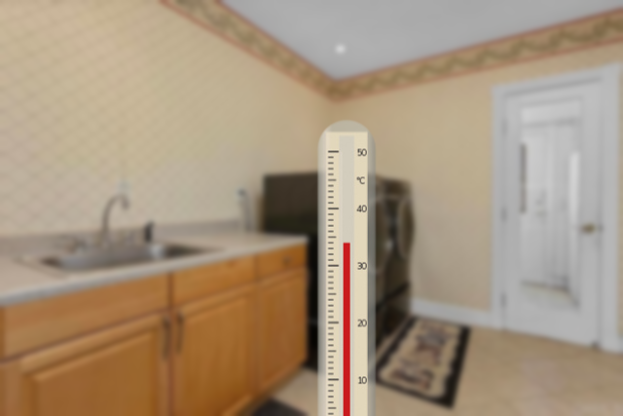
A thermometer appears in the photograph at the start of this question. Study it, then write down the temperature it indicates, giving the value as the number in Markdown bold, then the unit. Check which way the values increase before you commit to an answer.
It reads **34** °C
